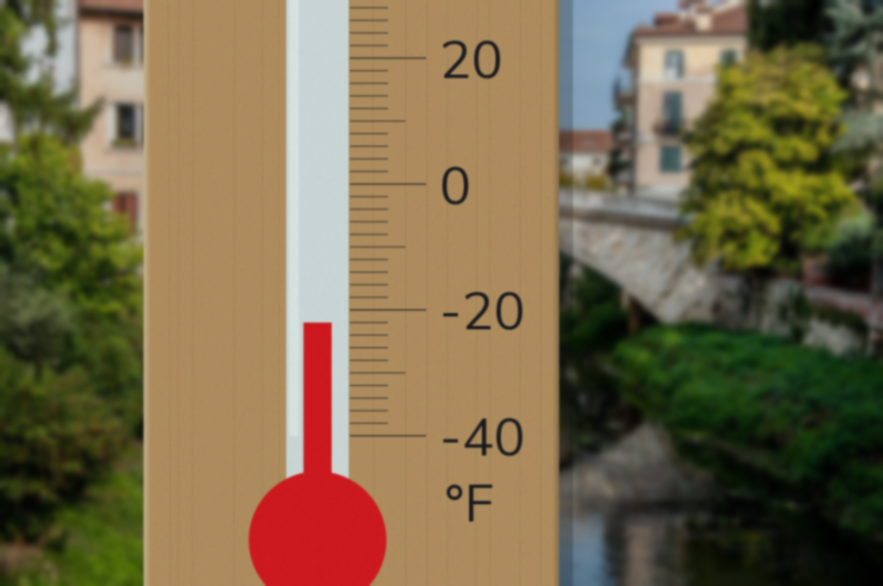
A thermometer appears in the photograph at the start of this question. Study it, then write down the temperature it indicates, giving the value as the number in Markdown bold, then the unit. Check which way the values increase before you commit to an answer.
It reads **-22** °F
